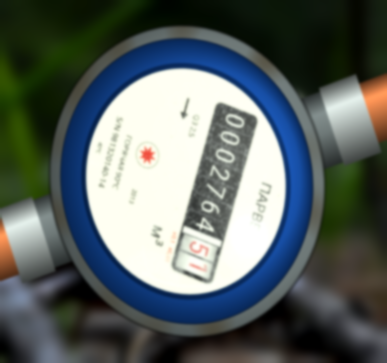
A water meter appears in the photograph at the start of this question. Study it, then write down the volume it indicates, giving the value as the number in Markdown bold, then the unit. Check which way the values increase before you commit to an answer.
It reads **2764.51** m³
